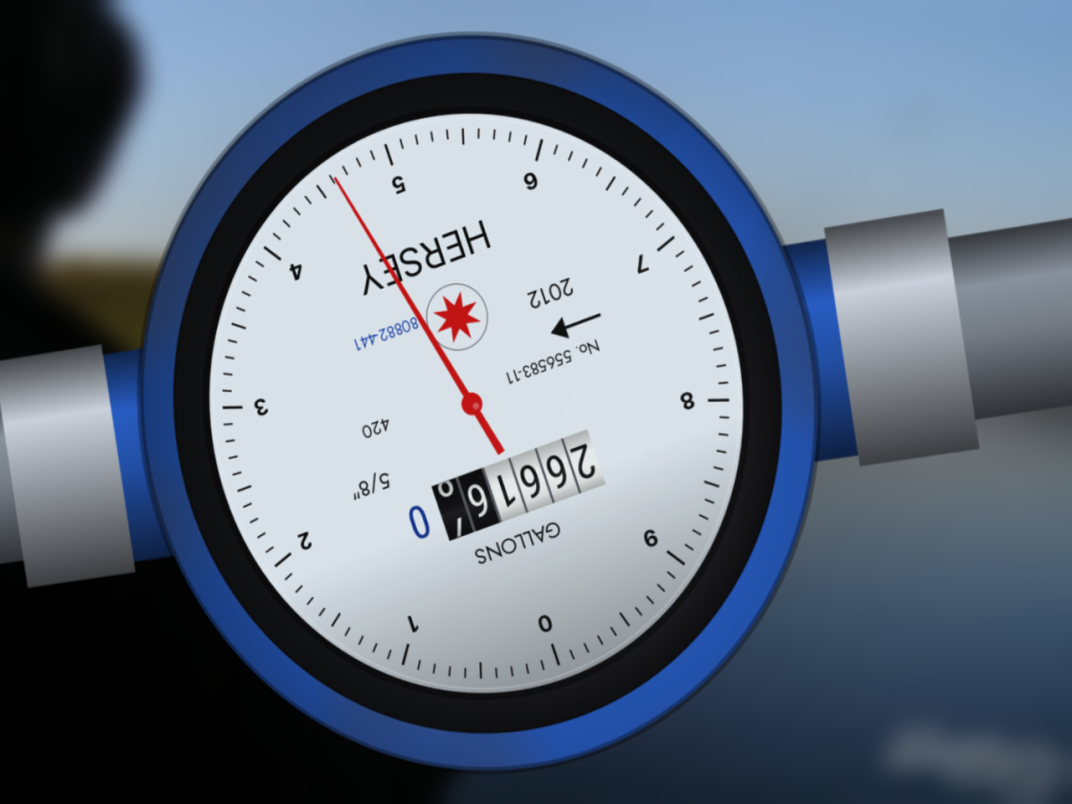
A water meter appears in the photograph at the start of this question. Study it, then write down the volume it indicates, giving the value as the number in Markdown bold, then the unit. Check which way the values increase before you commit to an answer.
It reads **2661674.6** gal
